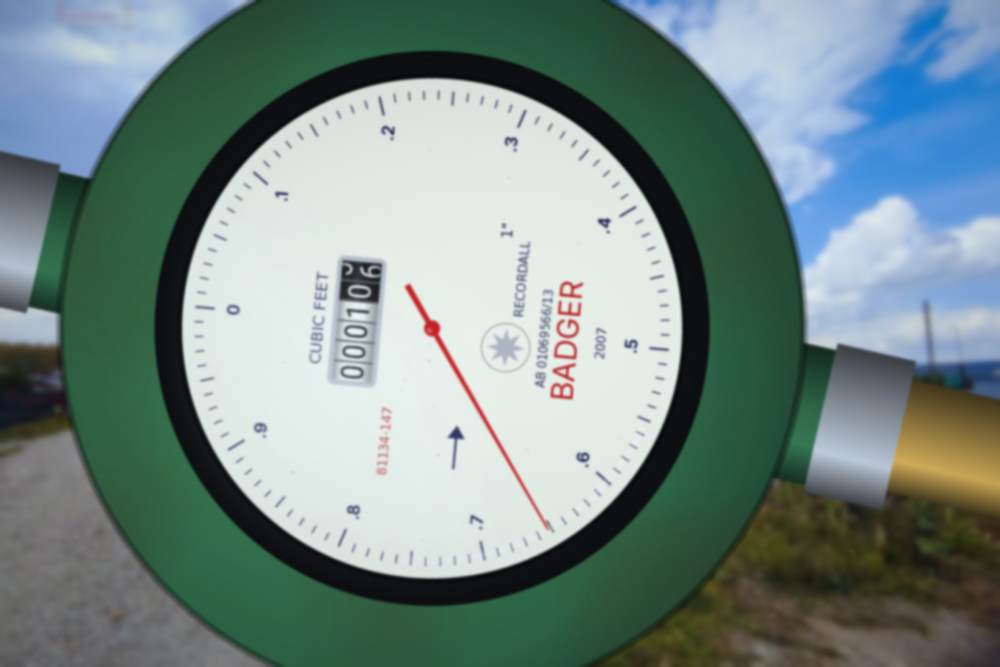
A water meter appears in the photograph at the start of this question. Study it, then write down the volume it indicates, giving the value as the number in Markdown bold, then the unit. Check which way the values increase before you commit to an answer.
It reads **105.65** ft³
